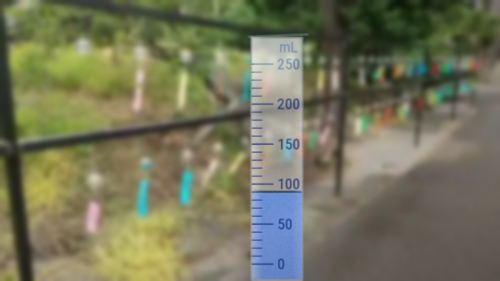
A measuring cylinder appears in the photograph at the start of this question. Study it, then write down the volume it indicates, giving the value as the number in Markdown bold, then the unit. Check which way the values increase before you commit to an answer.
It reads **90** mL
